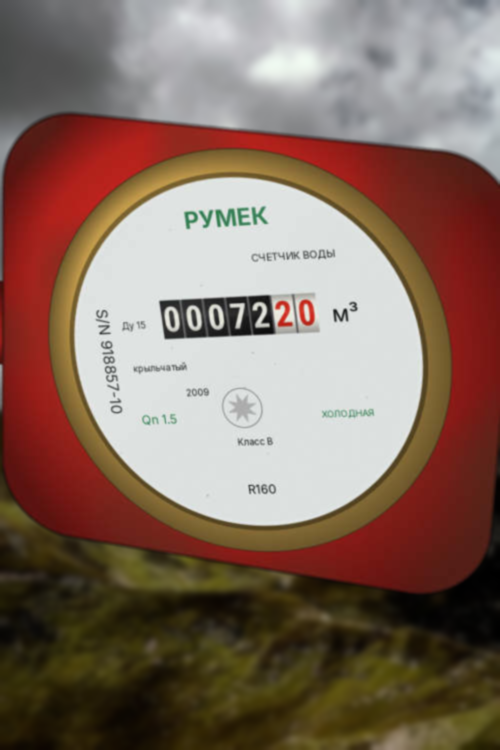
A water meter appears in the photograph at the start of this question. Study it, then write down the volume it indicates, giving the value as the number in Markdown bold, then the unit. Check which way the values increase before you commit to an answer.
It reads **72.20** m³
